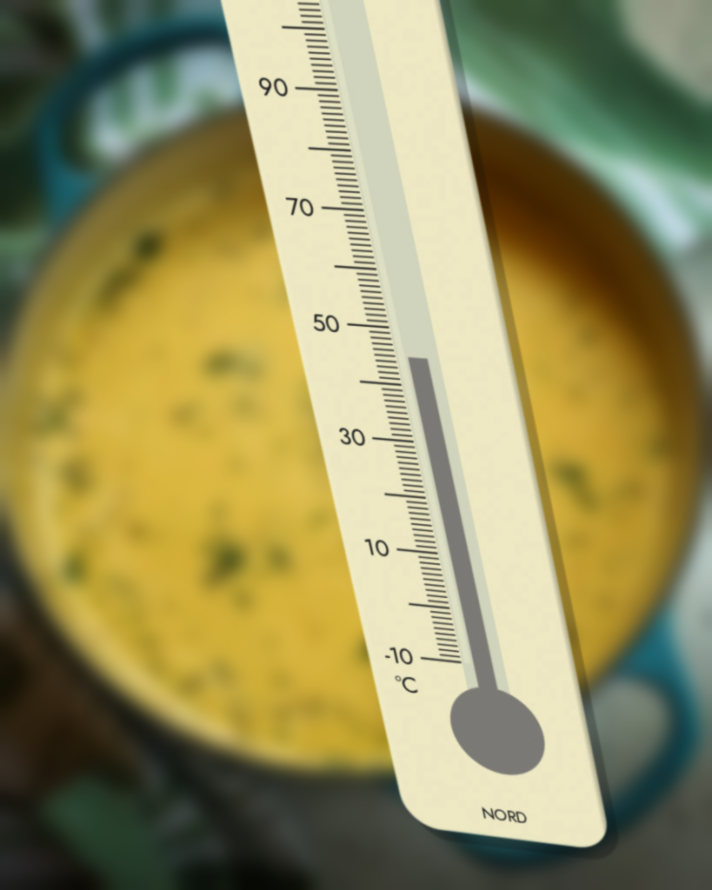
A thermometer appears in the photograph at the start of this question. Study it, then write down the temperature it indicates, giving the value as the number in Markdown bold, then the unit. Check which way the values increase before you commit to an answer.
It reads **45** °C
